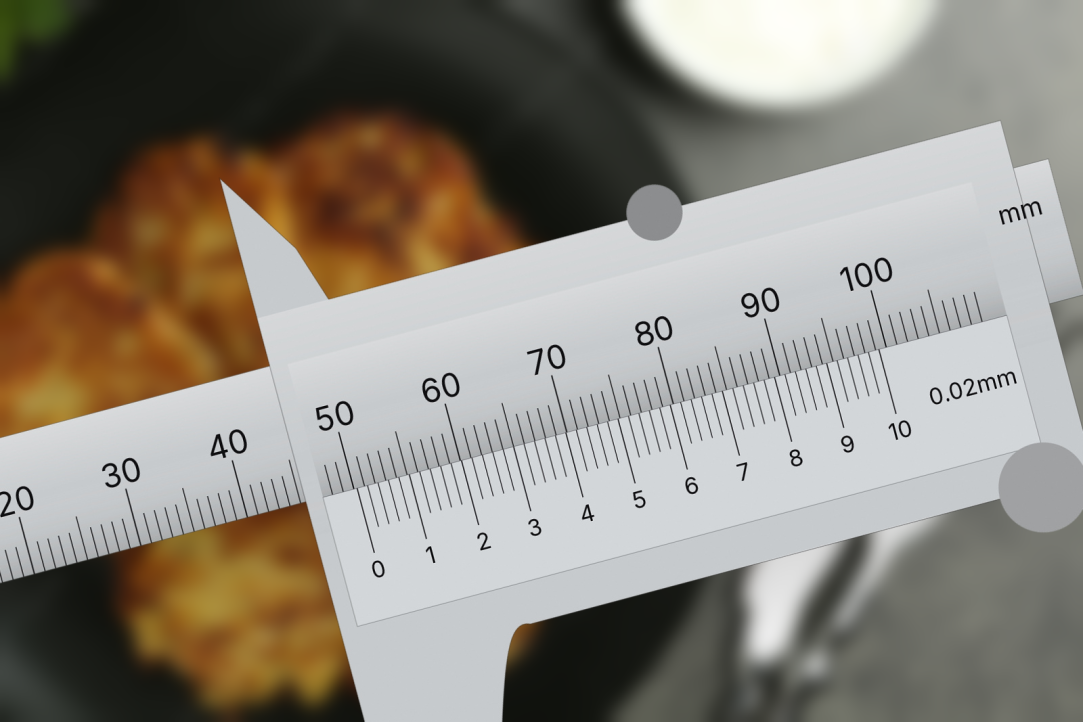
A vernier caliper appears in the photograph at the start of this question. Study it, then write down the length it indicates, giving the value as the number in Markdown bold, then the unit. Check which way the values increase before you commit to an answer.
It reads **50.3** mm
